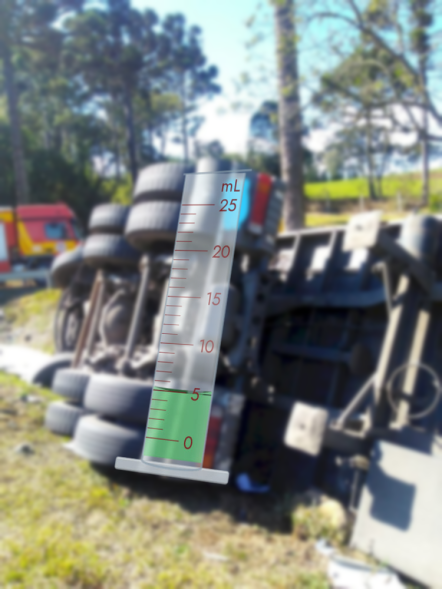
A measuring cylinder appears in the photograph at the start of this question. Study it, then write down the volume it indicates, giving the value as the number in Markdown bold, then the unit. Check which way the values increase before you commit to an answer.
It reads **5** mL
